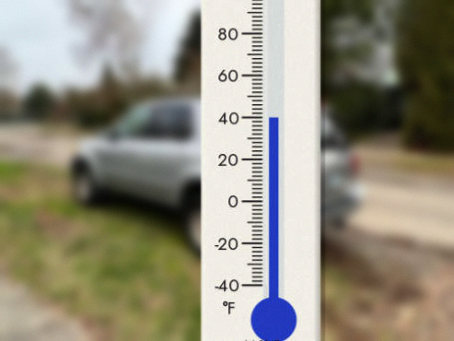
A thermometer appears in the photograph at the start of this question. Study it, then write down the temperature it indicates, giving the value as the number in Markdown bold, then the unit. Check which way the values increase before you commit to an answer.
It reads **40** °F
